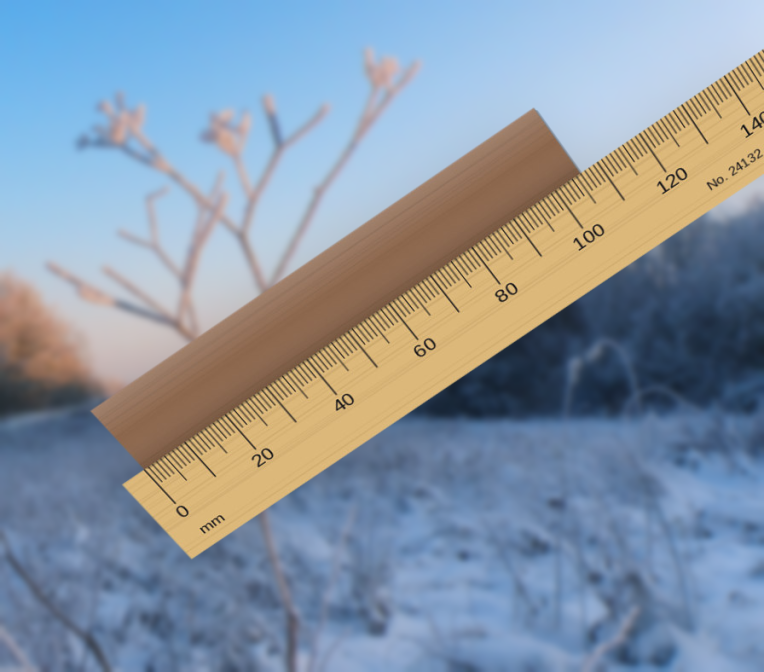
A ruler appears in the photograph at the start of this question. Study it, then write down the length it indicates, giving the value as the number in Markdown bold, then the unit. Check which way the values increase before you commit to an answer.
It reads **106** mm
